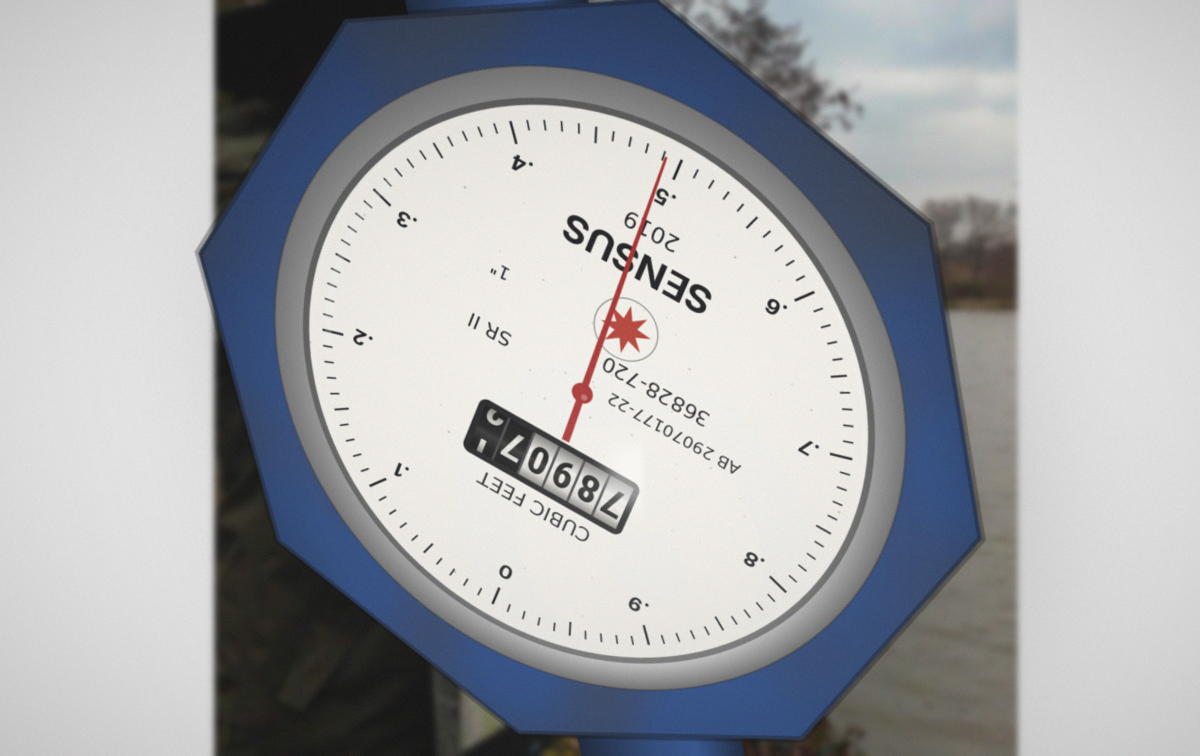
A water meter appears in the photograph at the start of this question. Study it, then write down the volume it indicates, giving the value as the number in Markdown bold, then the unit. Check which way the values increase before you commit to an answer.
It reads **789071.49** ft³
